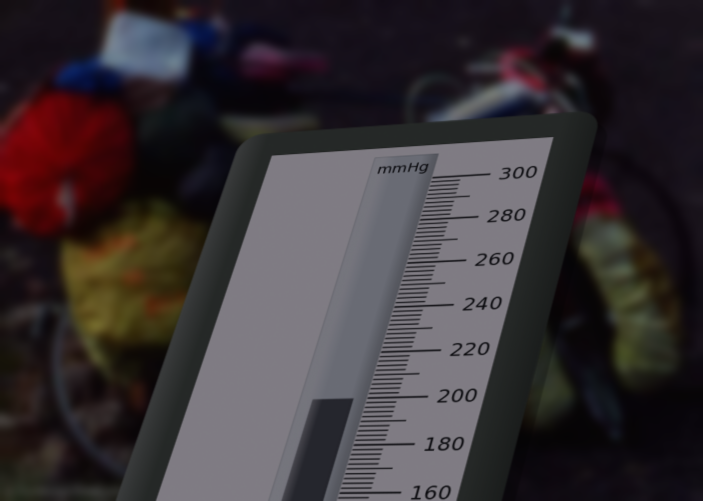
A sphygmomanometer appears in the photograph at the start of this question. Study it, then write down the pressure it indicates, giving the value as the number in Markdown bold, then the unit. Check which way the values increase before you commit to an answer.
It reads **200** mmHg
